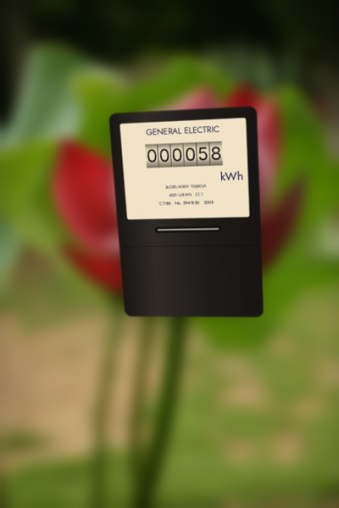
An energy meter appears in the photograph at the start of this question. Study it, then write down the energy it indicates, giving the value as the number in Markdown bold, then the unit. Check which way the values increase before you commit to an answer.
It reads **58** kWh
